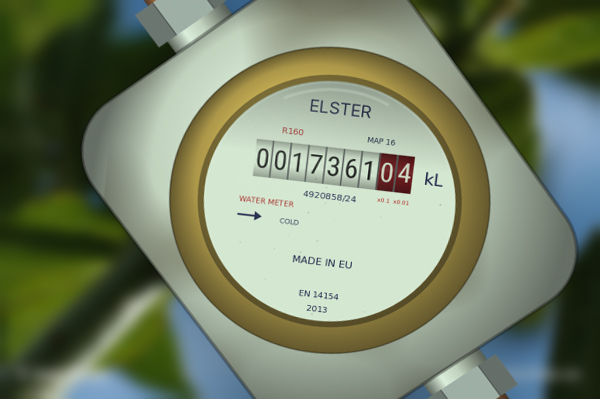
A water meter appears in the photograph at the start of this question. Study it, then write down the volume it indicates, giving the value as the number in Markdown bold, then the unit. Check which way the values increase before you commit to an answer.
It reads **17361.04** kL
